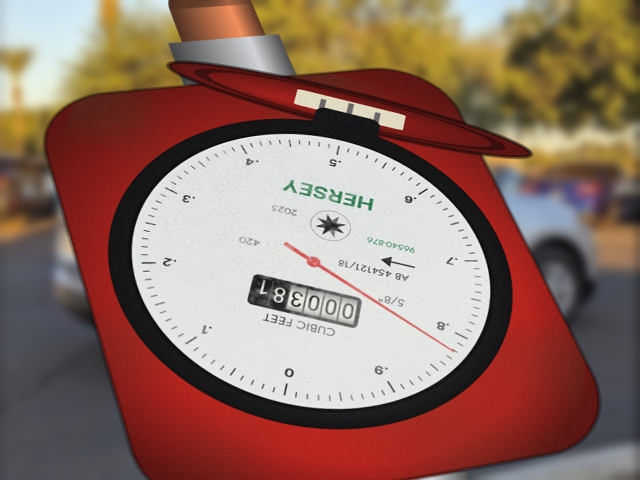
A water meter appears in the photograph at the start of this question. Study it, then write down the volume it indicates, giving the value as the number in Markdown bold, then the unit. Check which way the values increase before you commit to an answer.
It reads **380.82** ft³
